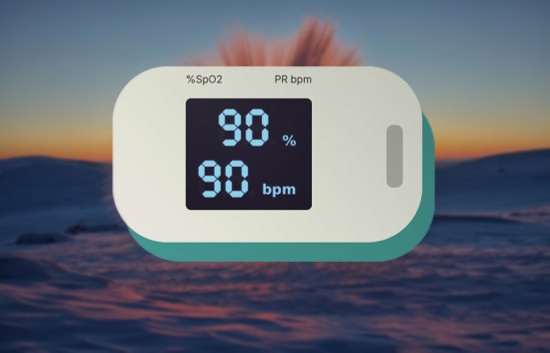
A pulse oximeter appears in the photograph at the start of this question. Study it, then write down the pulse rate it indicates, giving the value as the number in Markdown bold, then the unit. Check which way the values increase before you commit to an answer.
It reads **90** bpm
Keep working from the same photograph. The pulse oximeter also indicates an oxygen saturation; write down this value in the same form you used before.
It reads **90** %
